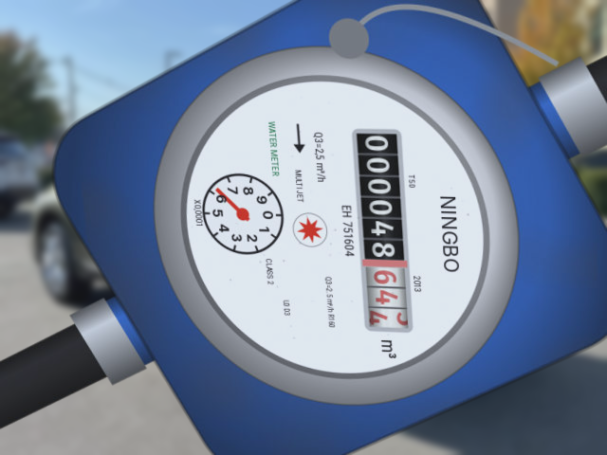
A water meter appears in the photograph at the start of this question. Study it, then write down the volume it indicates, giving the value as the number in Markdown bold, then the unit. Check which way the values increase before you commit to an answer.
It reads **48.6436** m³
